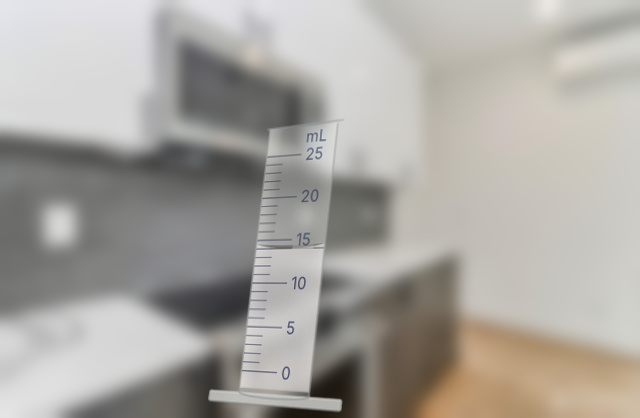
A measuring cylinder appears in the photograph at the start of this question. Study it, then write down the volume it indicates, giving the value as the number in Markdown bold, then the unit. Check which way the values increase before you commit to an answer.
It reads **14** mL
